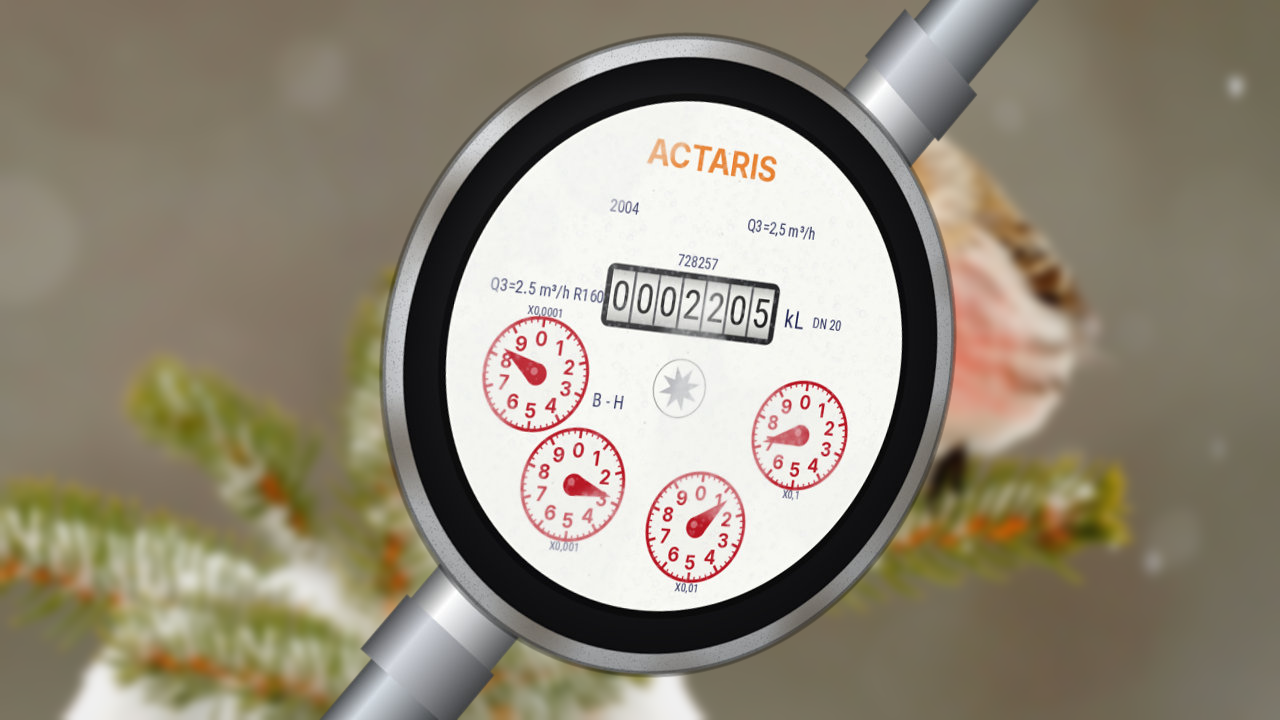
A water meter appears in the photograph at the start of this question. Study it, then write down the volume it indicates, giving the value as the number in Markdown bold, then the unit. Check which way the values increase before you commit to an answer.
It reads **2205.7128** kL
